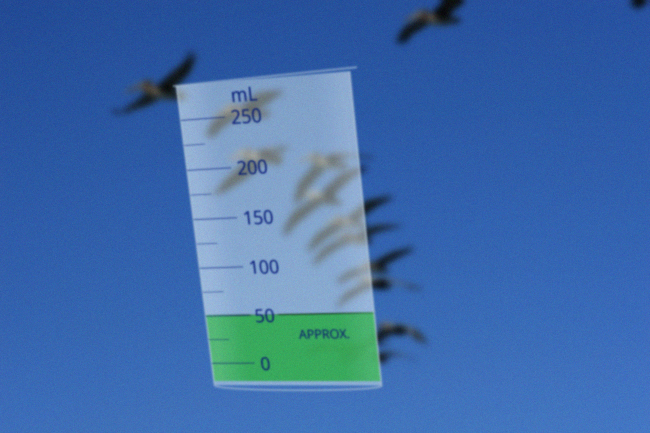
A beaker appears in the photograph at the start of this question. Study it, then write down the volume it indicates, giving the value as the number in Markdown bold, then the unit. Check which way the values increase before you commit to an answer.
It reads **50** mL
